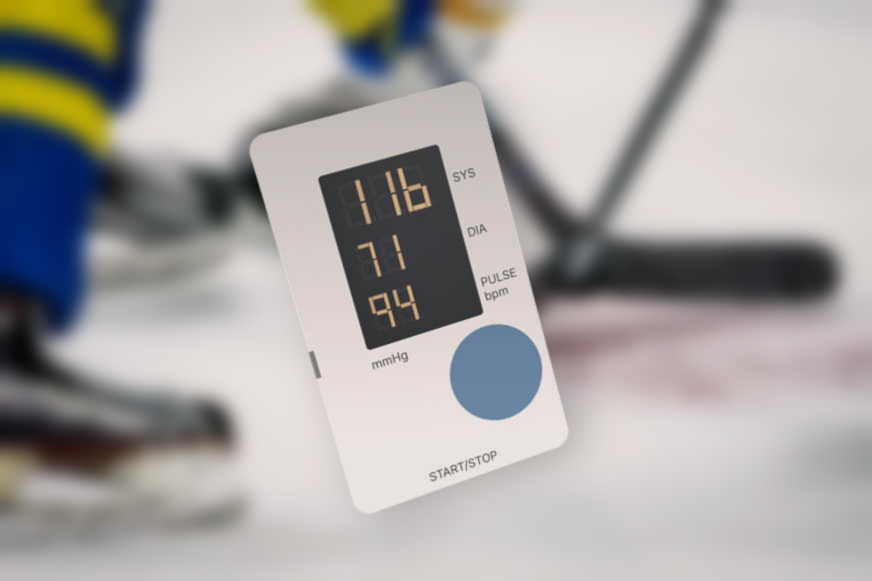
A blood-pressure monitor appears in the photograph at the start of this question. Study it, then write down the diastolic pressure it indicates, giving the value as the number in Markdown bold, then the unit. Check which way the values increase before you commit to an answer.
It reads **71** mmHg
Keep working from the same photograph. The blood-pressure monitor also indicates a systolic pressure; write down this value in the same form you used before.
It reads **116** mmHg
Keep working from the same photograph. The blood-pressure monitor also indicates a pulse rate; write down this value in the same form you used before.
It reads **94** bpm
